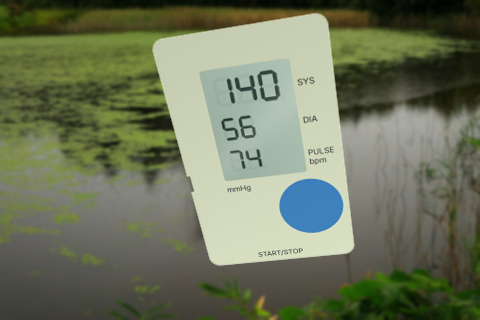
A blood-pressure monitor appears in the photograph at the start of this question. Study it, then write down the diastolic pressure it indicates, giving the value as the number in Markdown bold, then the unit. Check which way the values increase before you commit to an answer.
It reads **56** mmHg
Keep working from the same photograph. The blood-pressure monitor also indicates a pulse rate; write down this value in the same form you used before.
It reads **74** bpm
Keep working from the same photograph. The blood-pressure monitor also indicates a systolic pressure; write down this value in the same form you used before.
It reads **140** mmHg
